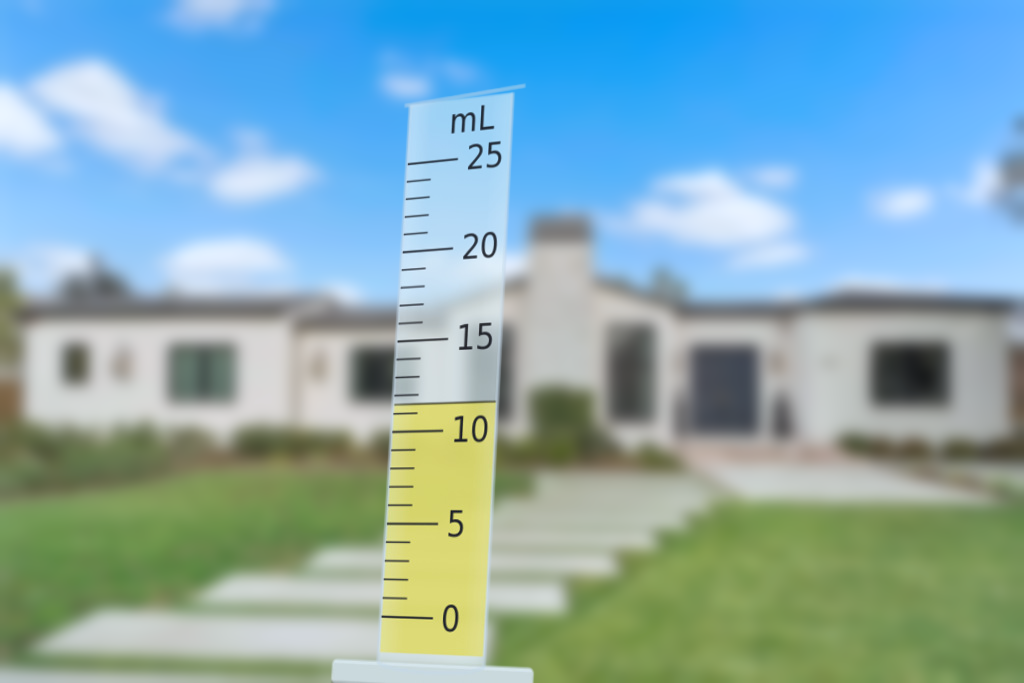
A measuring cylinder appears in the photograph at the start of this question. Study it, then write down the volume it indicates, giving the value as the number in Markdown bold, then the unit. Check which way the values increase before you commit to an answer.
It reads **11.5** mL
